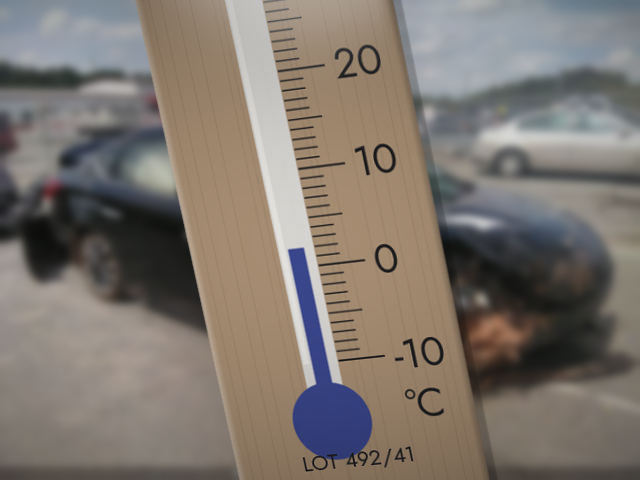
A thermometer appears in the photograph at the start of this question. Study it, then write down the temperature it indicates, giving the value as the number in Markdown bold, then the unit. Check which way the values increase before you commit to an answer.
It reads **2** °C
